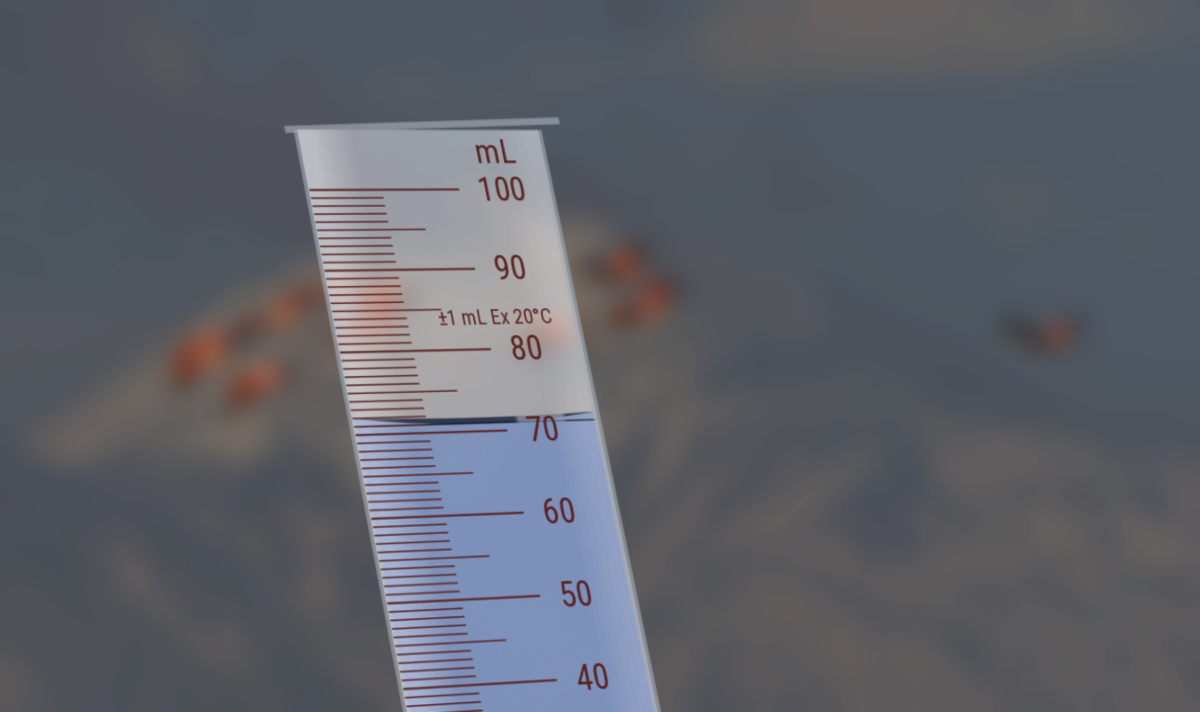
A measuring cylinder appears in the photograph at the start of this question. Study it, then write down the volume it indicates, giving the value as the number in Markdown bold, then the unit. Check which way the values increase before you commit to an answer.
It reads **71** mL
